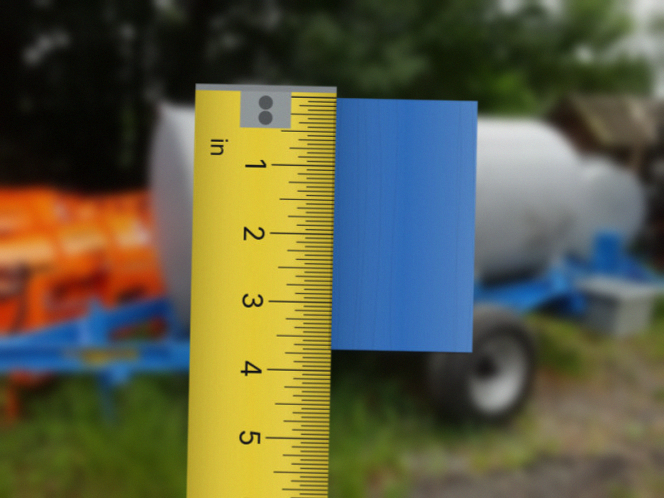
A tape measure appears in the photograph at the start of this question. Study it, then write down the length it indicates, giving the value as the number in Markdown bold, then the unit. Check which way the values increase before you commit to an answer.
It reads **3.6875** in
